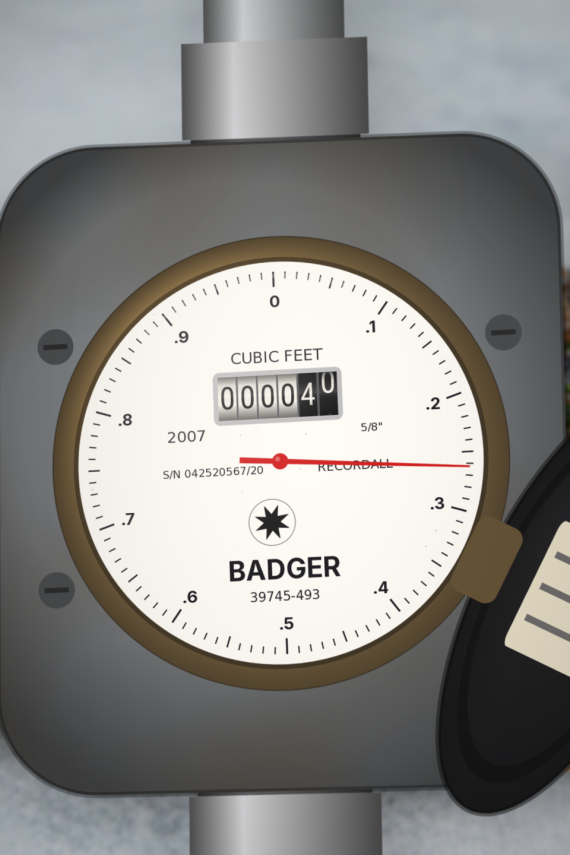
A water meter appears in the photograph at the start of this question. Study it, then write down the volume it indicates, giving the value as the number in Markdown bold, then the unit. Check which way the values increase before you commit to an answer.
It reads **40.26** ft³
